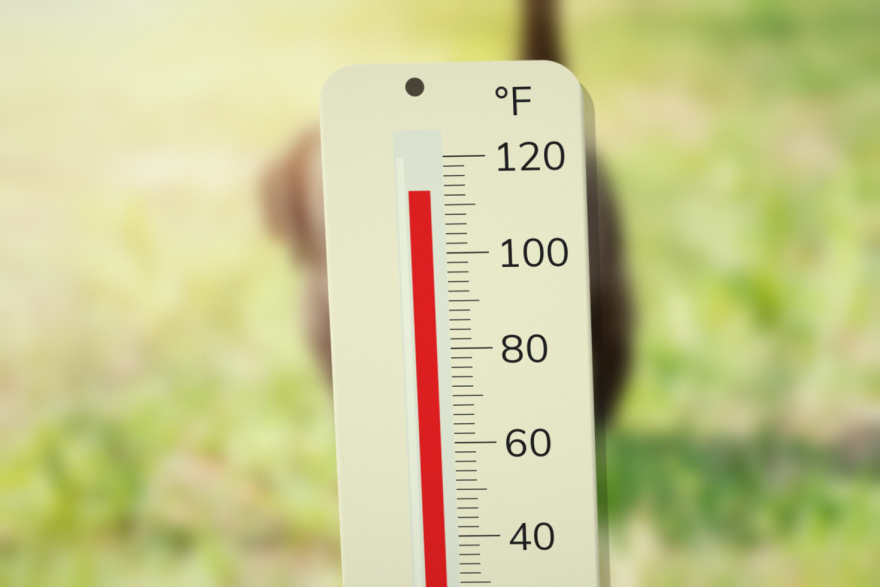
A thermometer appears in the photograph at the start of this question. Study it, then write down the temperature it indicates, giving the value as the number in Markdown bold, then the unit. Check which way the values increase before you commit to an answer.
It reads **113** °F
